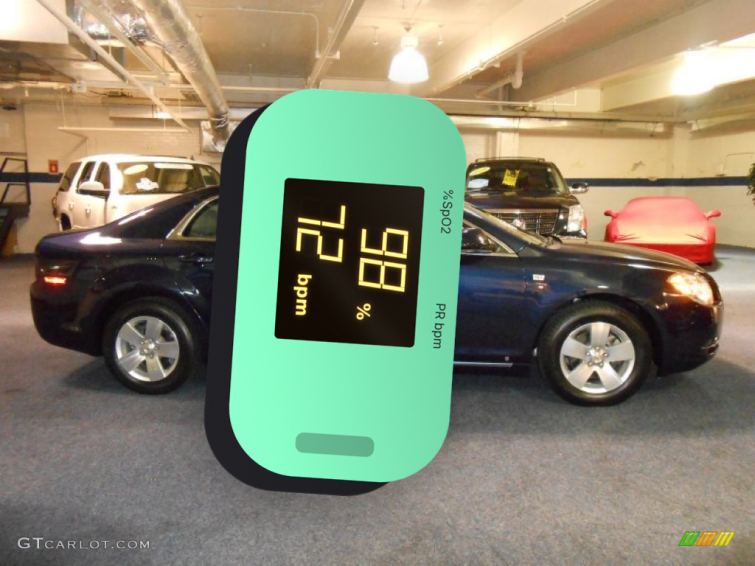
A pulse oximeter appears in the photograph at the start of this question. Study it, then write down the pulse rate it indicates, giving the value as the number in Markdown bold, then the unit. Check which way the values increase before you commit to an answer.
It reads **72** bpm
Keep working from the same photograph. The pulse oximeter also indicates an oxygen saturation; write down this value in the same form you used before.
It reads **98** %
